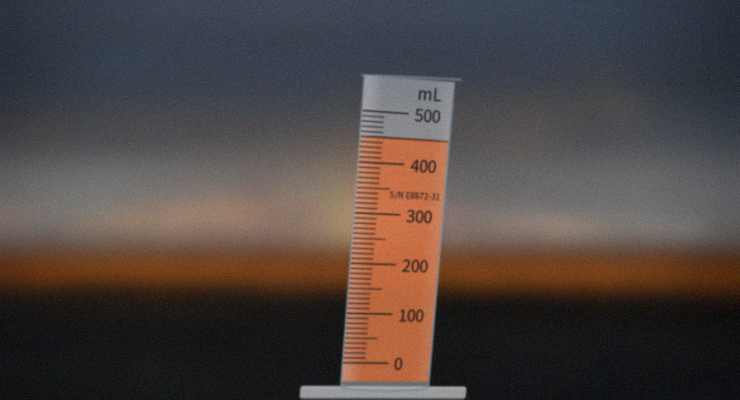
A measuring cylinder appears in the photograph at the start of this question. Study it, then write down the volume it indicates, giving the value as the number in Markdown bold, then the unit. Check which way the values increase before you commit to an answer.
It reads **450** mL
